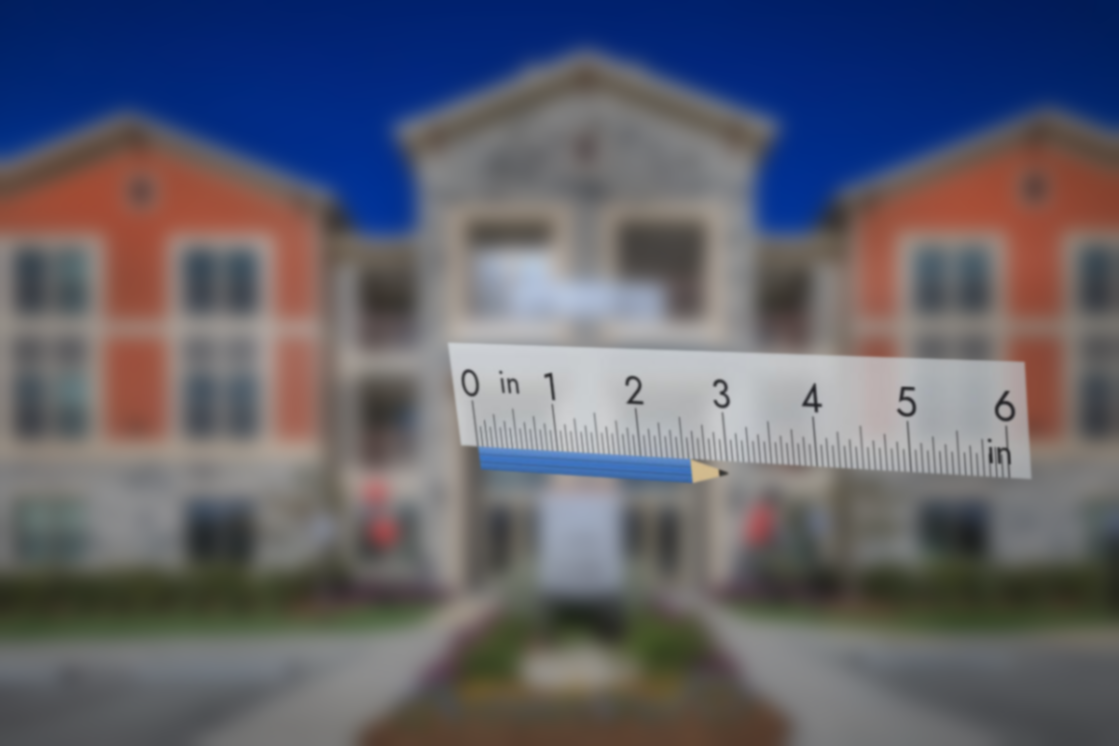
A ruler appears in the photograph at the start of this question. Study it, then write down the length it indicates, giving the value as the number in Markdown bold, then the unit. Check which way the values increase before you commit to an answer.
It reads **3** in
